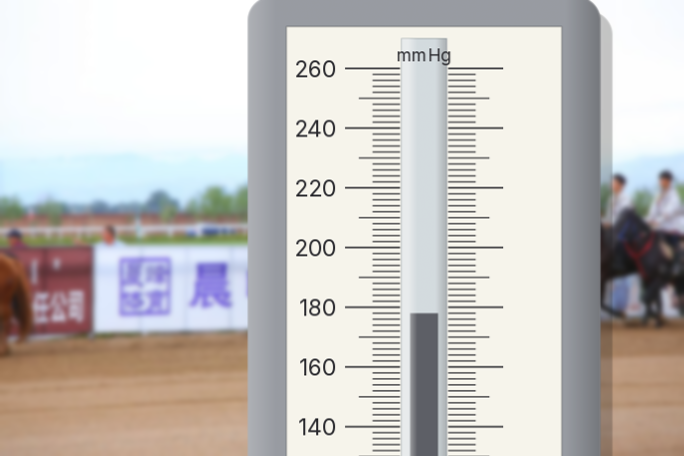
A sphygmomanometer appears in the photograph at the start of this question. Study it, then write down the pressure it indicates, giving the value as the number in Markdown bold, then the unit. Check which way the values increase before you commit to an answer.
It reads **178** mmHg
